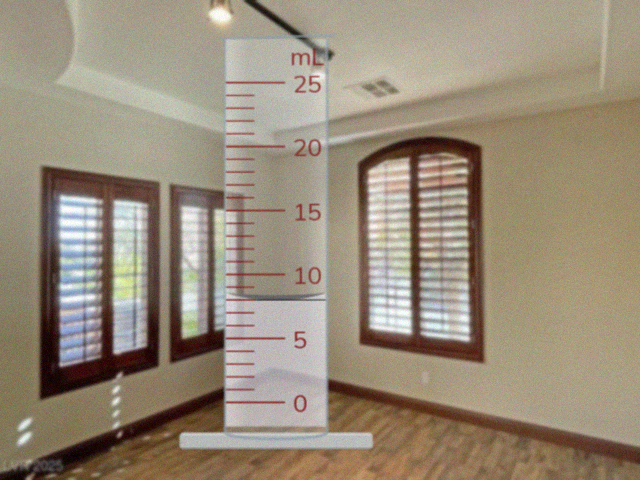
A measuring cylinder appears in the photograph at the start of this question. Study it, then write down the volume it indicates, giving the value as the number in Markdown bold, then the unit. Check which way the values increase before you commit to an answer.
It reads **8** mL
